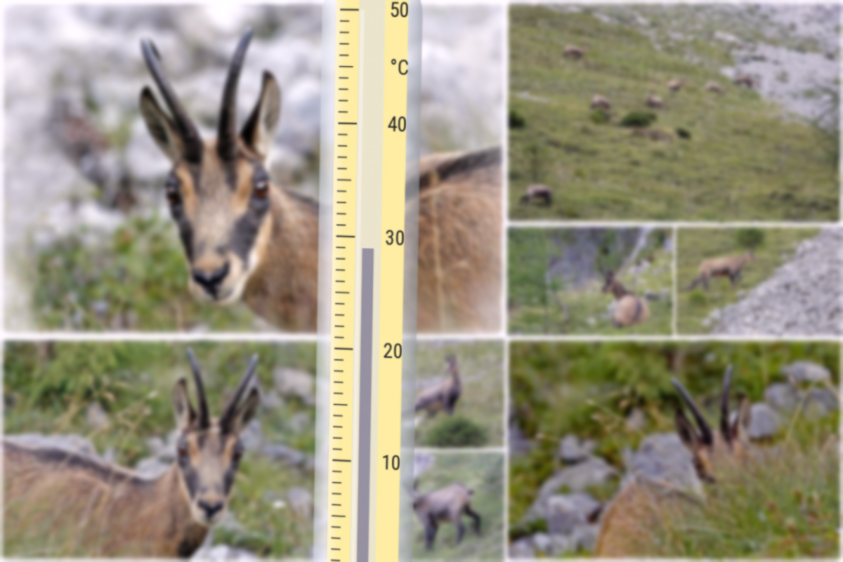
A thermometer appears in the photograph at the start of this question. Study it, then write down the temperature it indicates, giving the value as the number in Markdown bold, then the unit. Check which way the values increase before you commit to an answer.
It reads **29** °C
